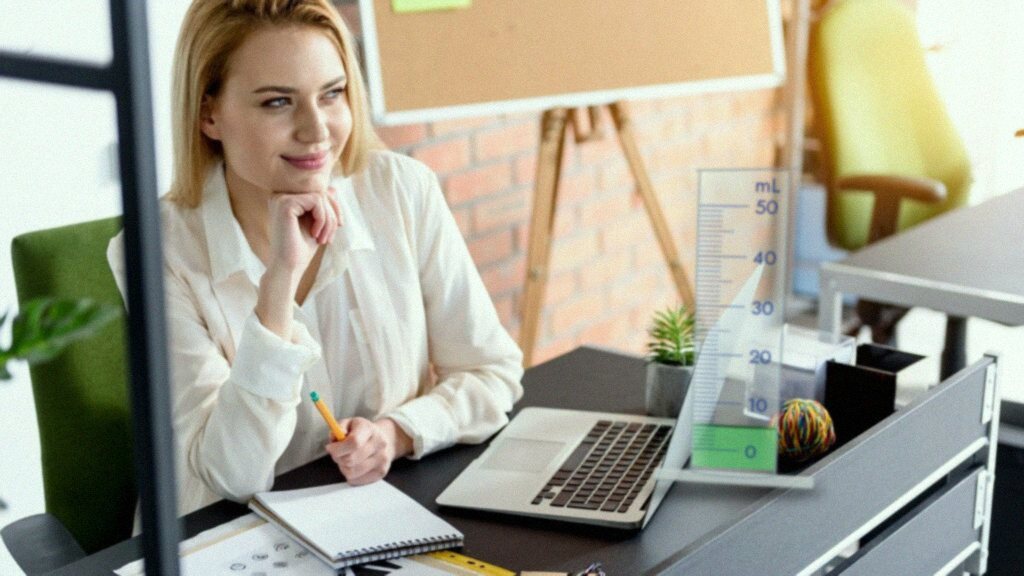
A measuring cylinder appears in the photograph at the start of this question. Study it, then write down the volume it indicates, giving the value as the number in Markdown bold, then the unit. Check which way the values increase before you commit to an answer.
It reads **5** mL
